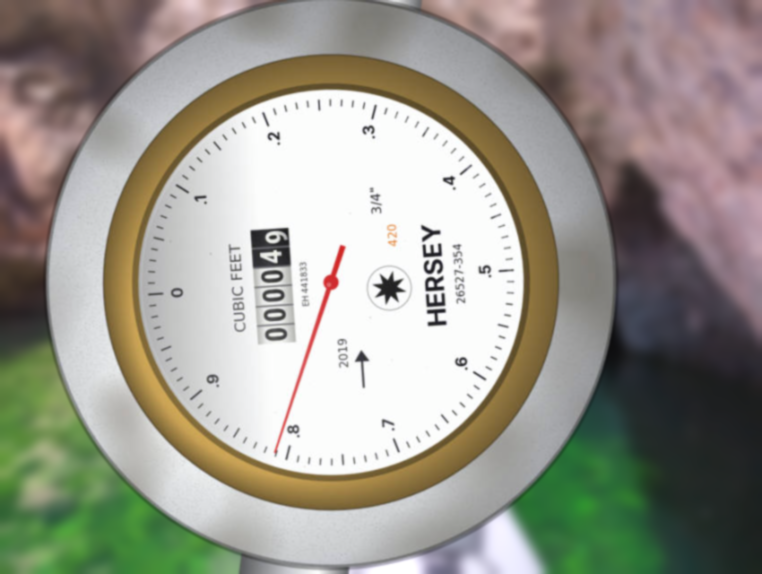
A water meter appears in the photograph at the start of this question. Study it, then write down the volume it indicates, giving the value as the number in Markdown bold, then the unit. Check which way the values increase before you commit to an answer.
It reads **48.81** ft³
